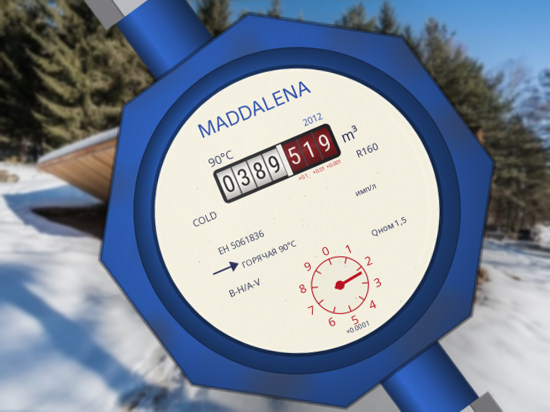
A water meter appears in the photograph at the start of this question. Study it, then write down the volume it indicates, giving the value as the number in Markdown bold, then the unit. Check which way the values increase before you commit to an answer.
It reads **389.5192** m³
